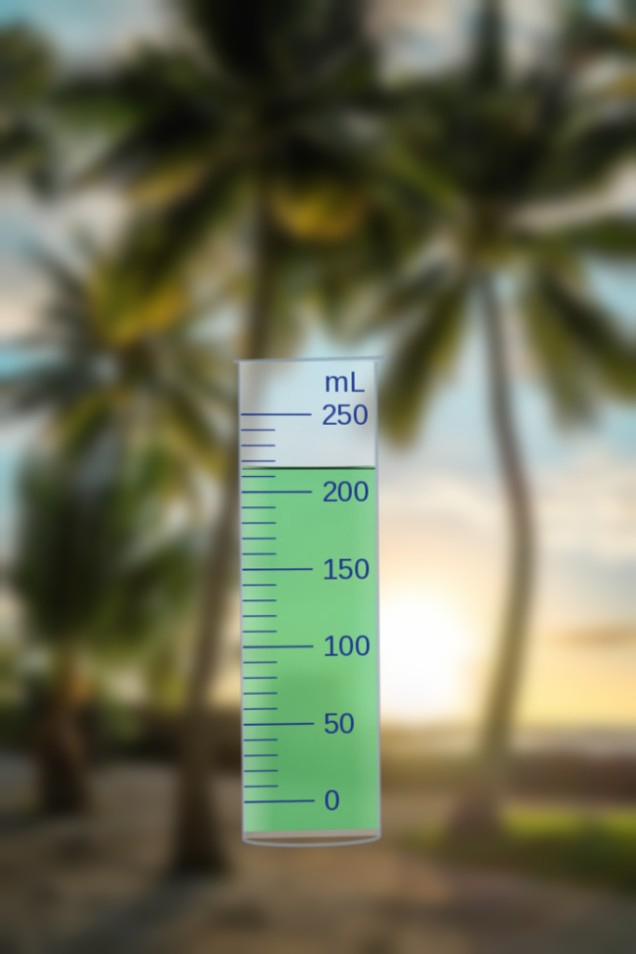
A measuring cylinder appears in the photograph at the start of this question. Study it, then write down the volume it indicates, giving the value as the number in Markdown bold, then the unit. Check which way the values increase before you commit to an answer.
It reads **215** mL
